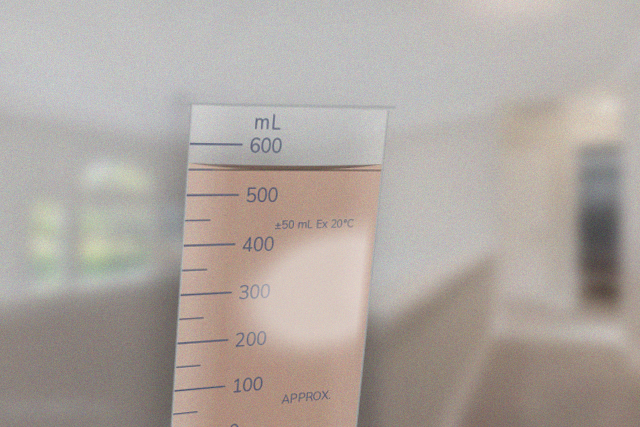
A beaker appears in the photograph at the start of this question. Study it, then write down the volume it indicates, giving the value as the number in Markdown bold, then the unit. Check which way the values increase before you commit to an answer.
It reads **550** mL
